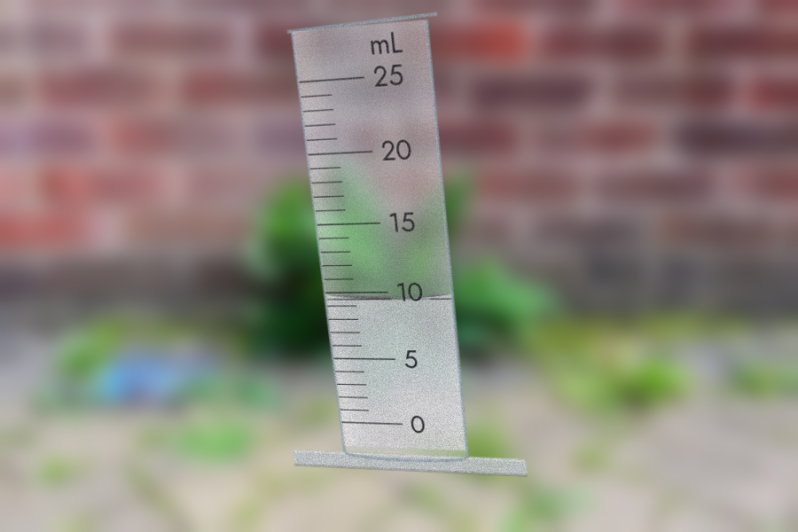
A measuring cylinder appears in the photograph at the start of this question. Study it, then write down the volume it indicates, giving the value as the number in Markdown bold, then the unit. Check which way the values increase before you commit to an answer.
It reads **9.5** mL
